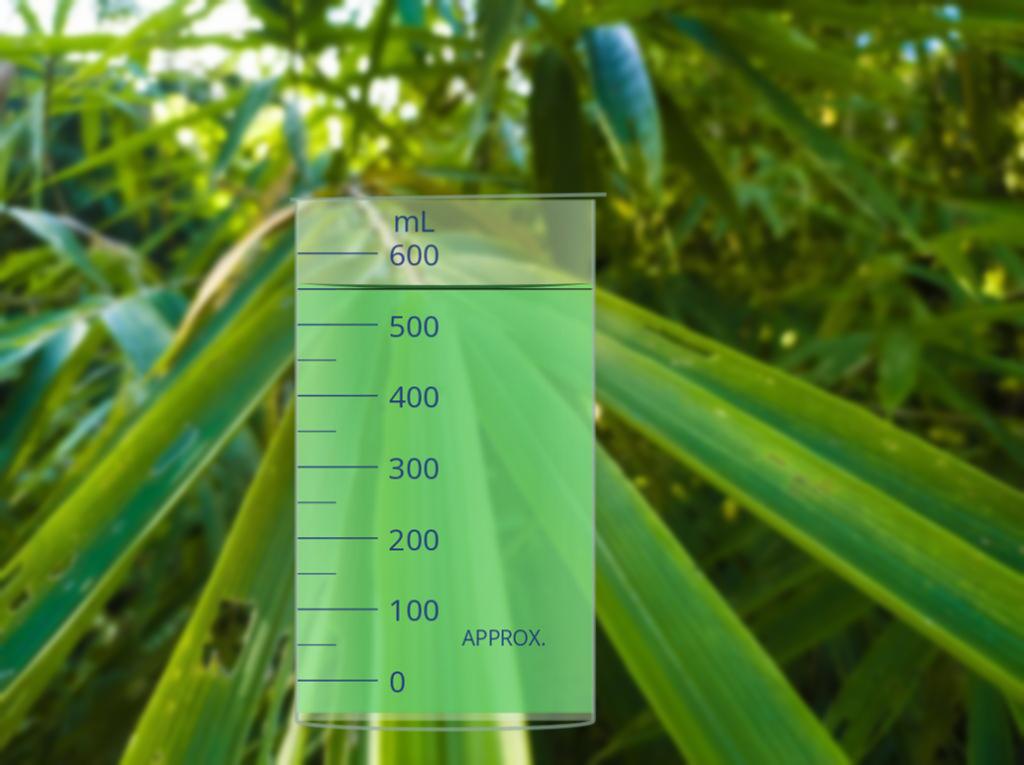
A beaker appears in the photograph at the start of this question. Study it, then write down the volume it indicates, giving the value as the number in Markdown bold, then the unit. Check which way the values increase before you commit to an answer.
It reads **550** mL
